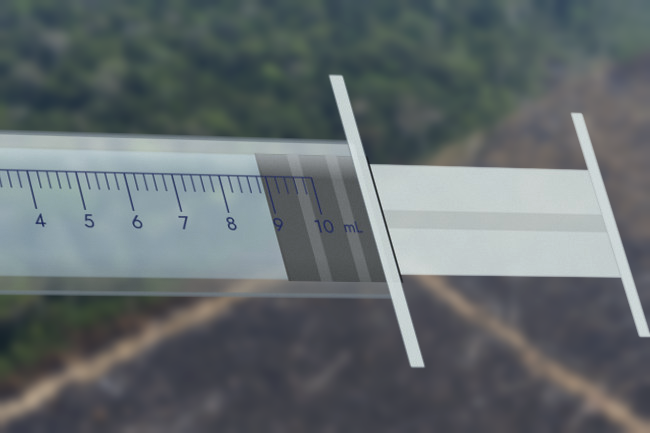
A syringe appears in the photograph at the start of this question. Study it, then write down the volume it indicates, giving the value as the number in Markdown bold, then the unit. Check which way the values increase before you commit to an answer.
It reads **8.9** mL
